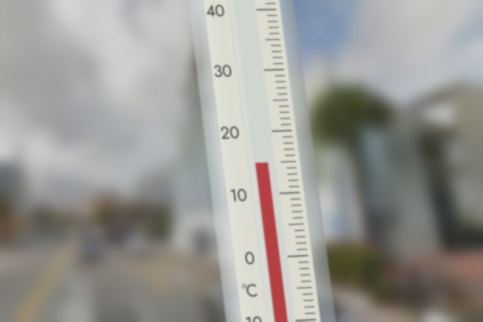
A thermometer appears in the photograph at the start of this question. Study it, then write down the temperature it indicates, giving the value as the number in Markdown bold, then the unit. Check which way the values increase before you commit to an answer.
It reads **15** °C
